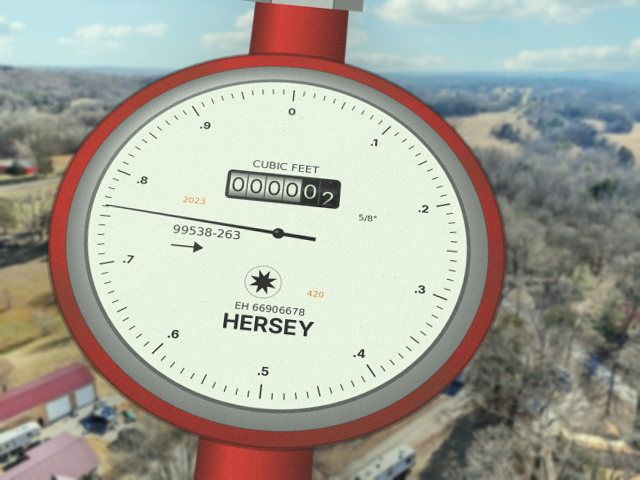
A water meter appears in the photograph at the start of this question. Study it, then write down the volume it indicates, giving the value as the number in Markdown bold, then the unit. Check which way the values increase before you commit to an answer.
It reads **1.76** ft³
